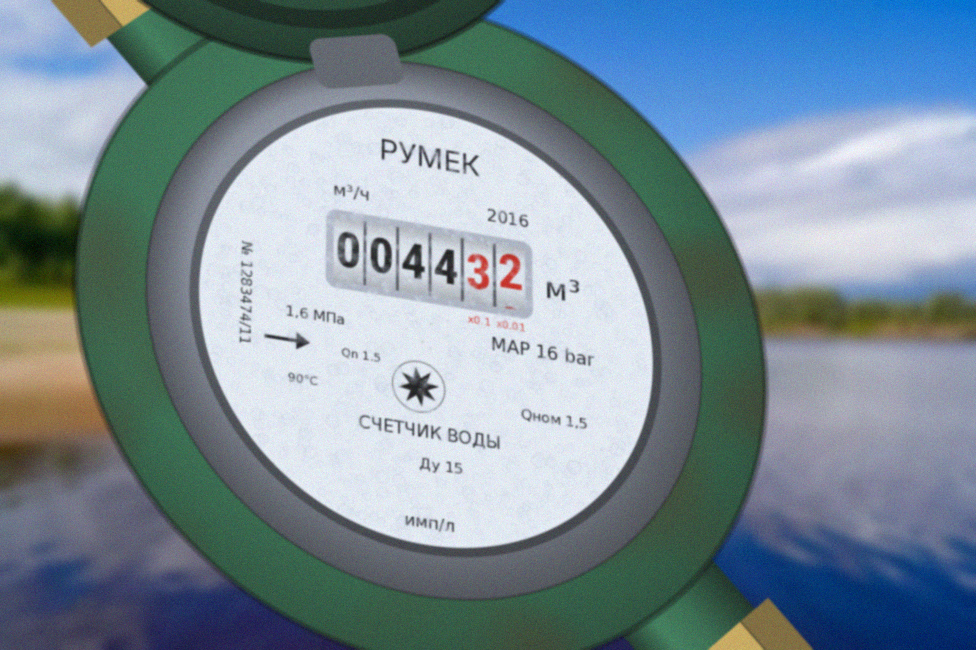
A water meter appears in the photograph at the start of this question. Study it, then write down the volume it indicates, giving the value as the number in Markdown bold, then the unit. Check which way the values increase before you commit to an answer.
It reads **44.32** m³
